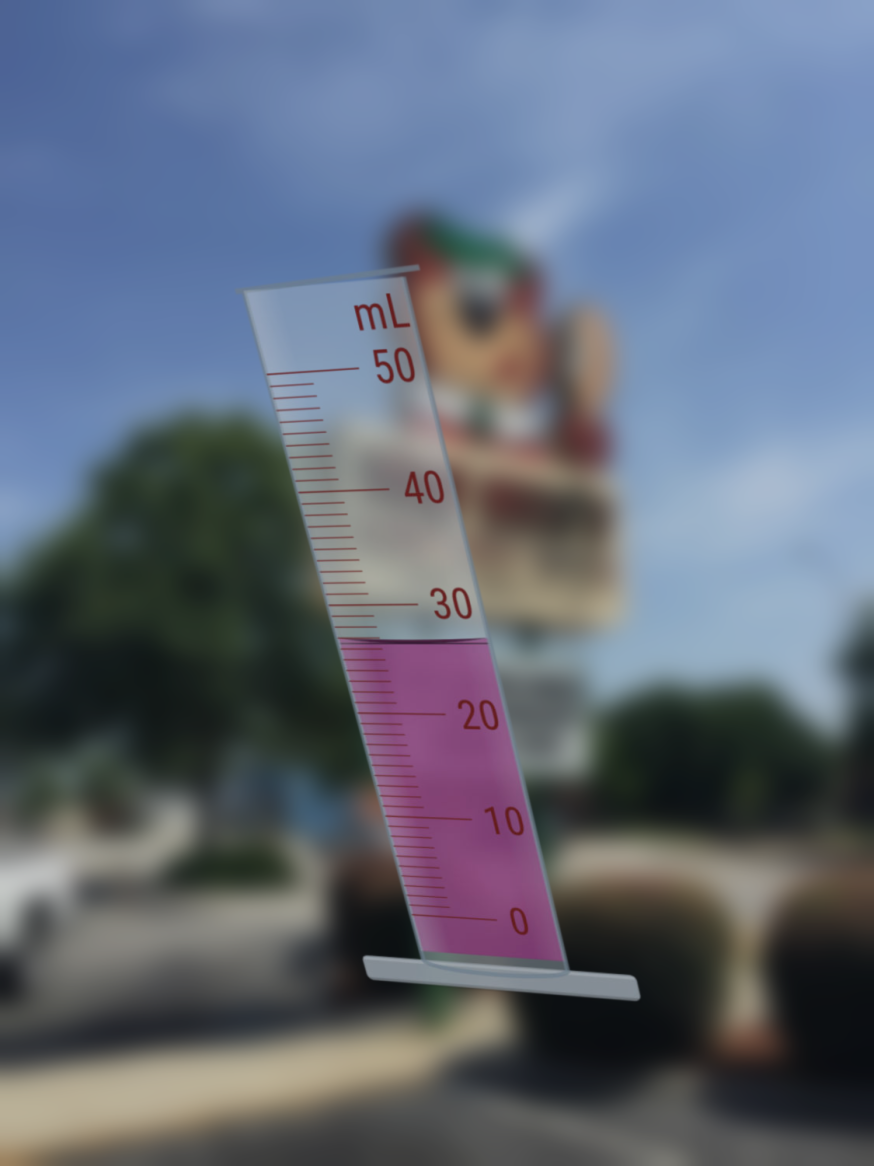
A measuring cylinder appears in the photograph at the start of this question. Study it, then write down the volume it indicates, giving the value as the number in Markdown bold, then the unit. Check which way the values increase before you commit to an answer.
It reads **26.5** mL
